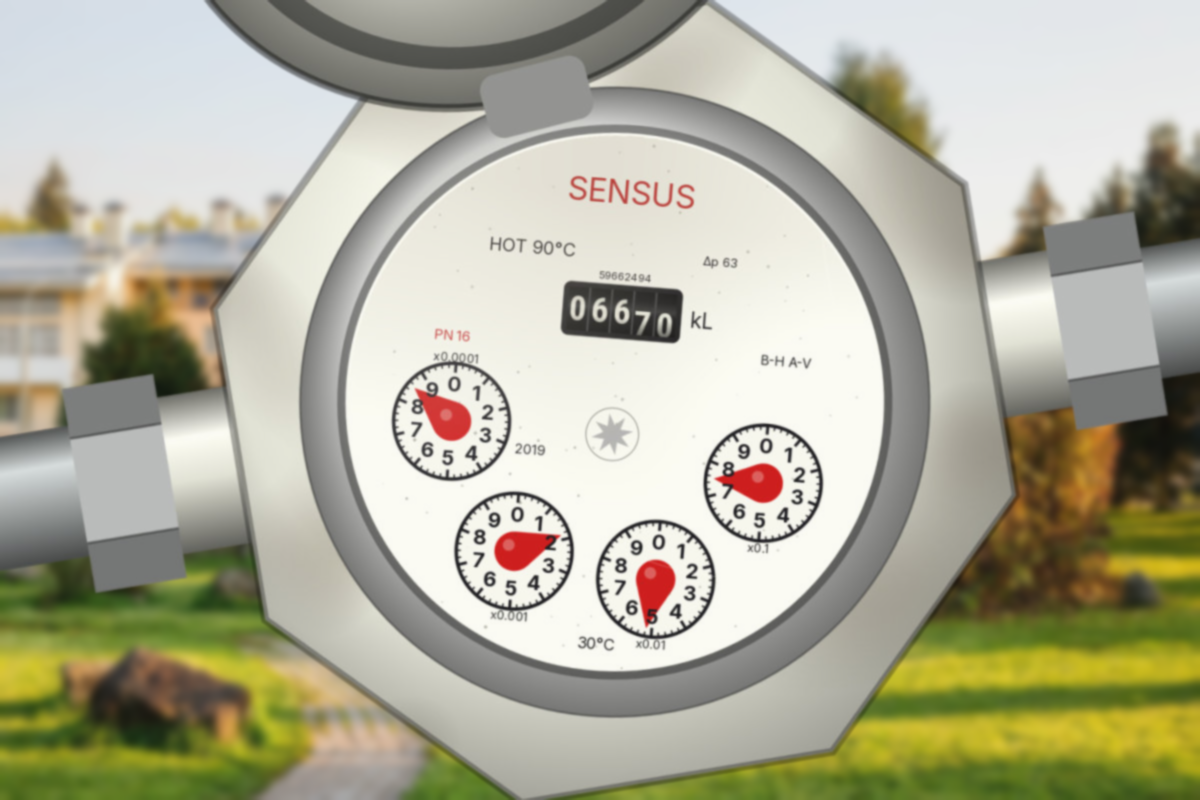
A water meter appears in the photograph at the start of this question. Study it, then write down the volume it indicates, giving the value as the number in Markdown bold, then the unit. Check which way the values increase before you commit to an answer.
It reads **6669.7518** kL
